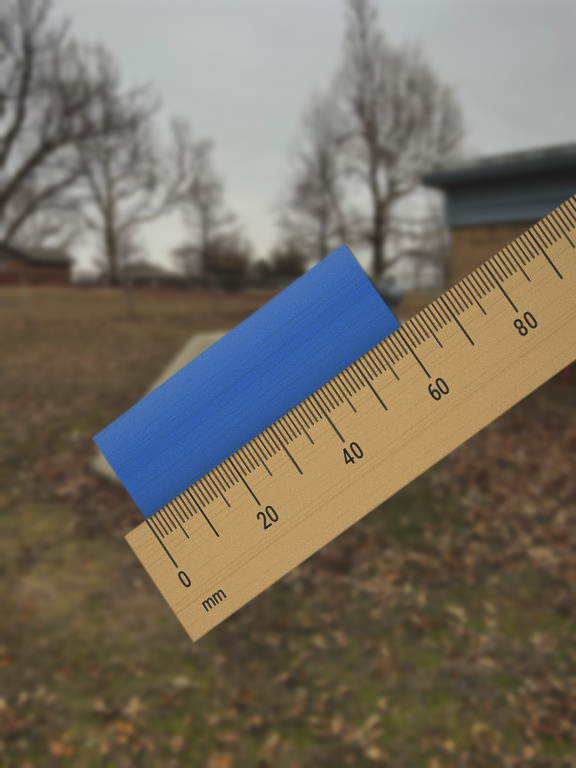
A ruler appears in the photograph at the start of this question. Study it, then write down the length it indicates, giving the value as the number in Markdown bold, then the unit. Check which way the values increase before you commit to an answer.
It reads **61** mm
